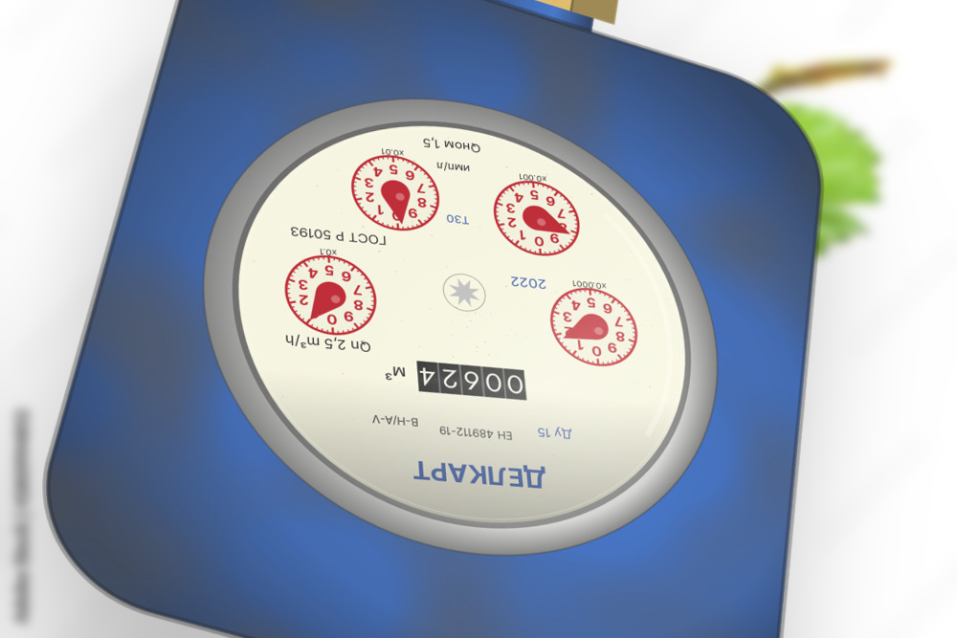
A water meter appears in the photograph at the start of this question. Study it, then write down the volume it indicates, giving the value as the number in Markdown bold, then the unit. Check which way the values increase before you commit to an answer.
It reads **624.0981** m³
